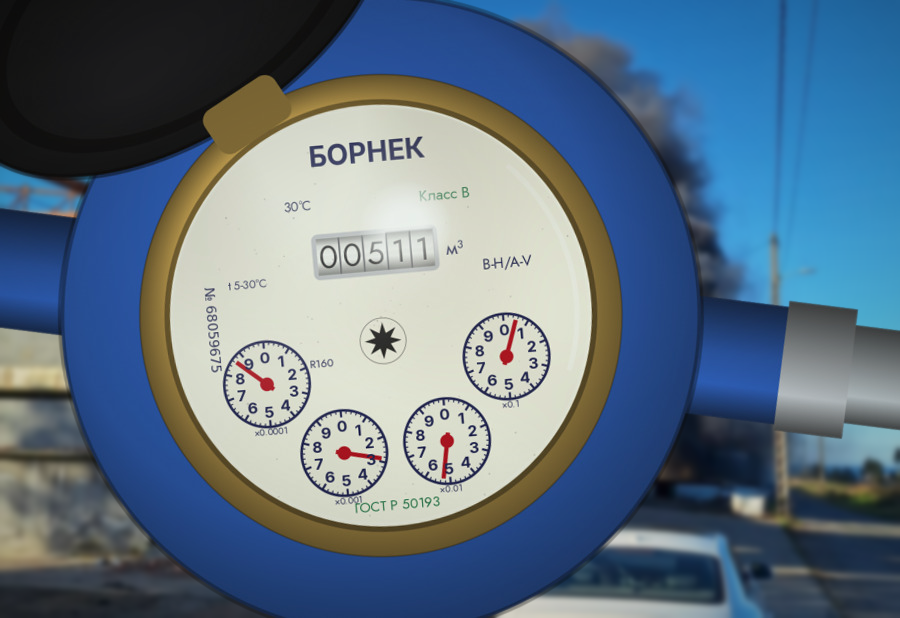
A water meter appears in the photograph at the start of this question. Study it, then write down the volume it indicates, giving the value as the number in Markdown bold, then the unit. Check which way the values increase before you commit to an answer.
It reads **511.0528** m³
